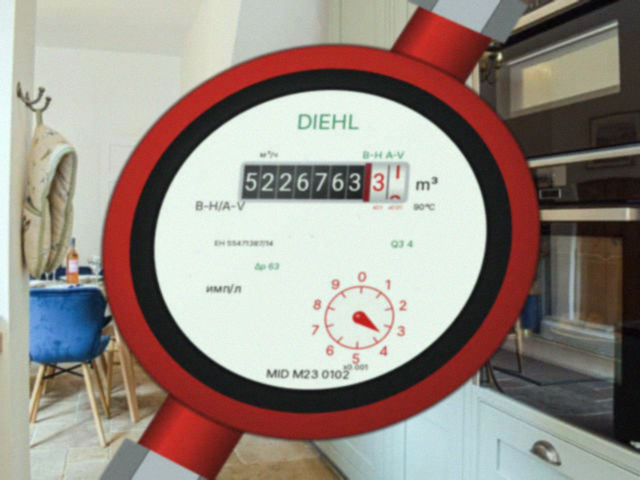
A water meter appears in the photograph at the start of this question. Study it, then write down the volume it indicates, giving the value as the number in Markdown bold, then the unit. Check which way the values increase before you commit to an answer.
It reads **5226763.313** m³
